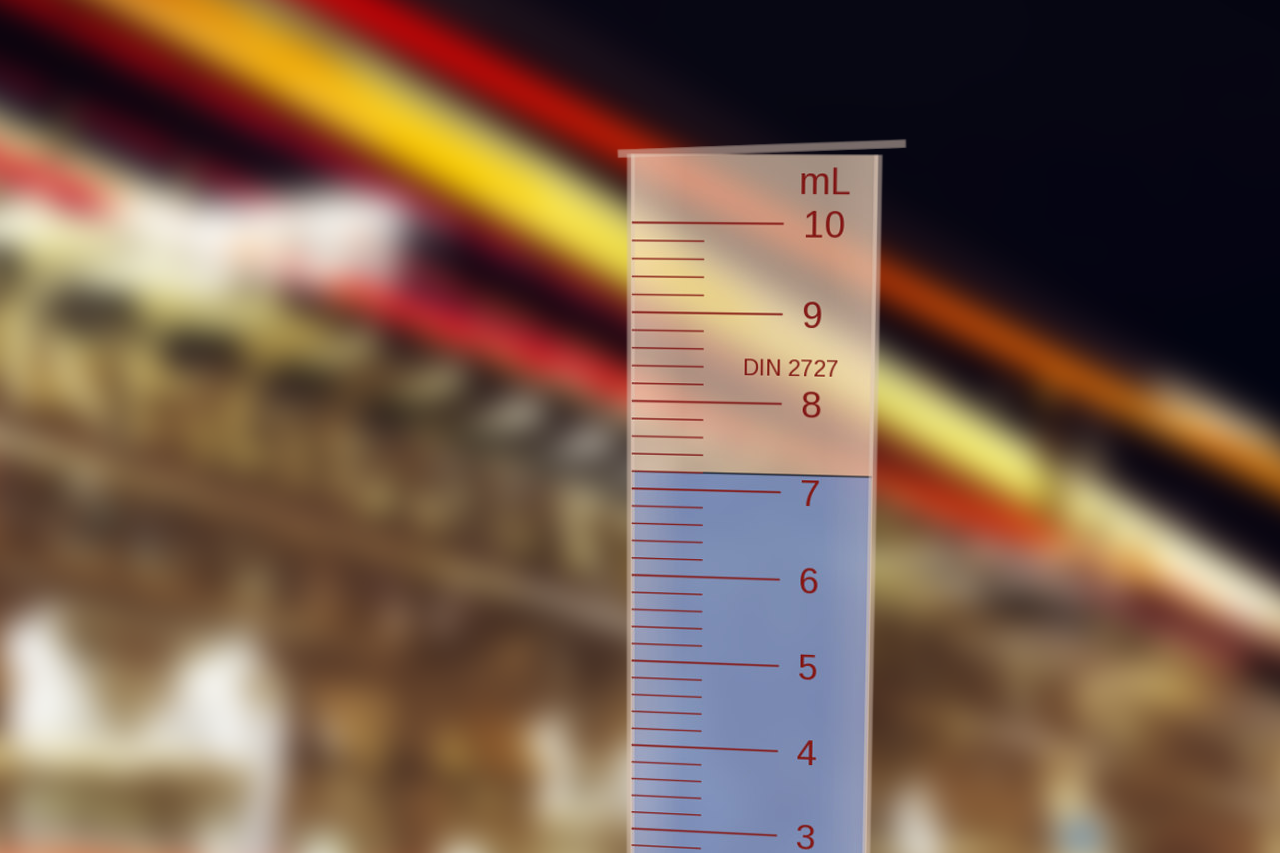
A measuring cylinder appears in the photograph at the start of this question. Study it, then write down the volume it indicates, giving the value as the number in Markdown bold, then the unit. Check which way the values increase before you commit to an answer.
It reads **7.2** mL
